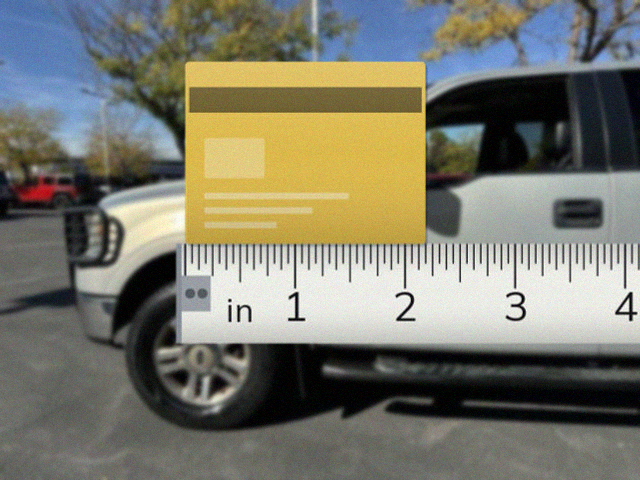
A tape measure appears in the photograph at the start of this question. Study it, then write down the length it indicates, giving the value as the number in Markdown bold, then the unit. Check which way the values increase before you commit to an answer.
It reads **2.1875** in
